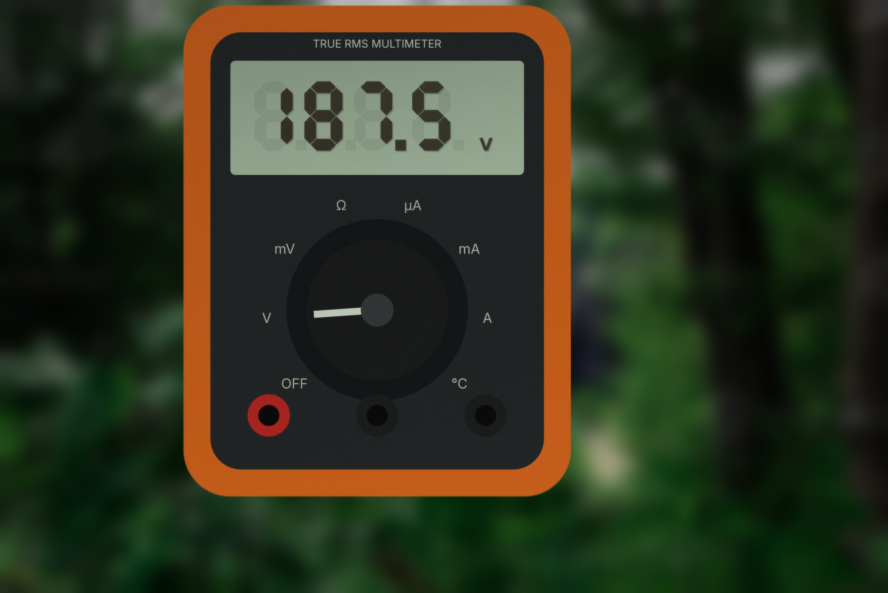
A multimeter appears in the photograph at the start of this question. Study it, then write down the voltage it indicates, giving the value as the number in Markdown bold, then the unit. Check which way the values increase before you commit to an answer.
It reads **187.5** V
